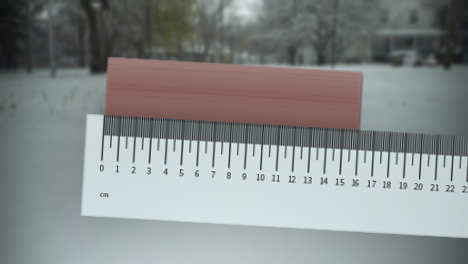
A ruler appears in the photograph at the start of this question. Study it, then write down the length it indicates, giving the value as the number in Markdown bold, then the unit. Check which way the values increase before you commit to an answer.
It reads **16** cm
